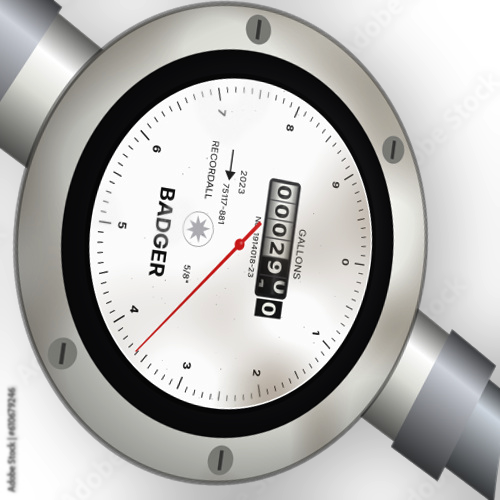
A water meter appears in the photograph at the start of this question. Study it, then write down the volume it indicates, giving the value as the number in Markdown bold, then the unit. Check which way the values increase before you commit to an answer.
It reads **2903.6** gal
